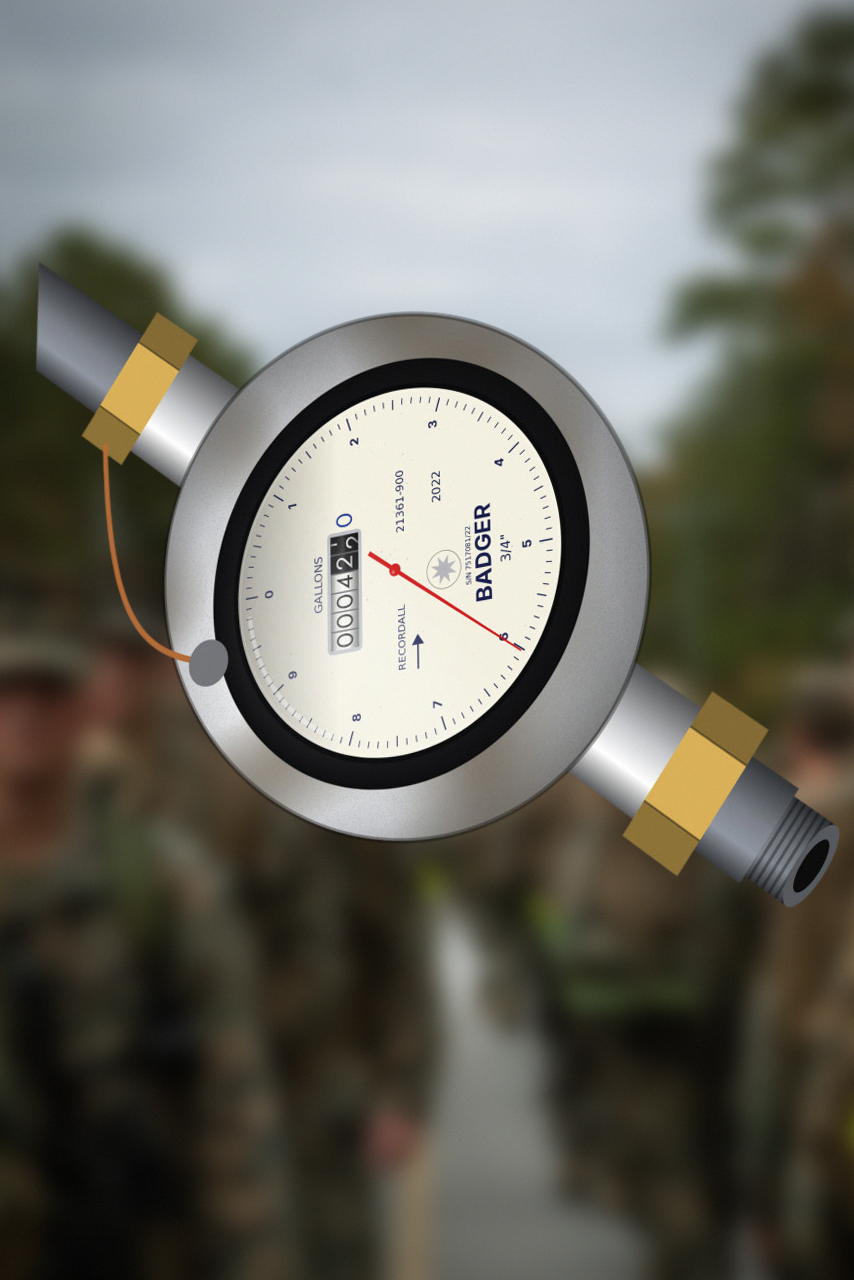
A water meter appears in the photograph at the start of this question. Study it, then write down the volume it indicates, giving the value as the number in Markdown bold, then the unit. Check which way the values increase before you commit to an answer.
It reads **4216.0** gal
